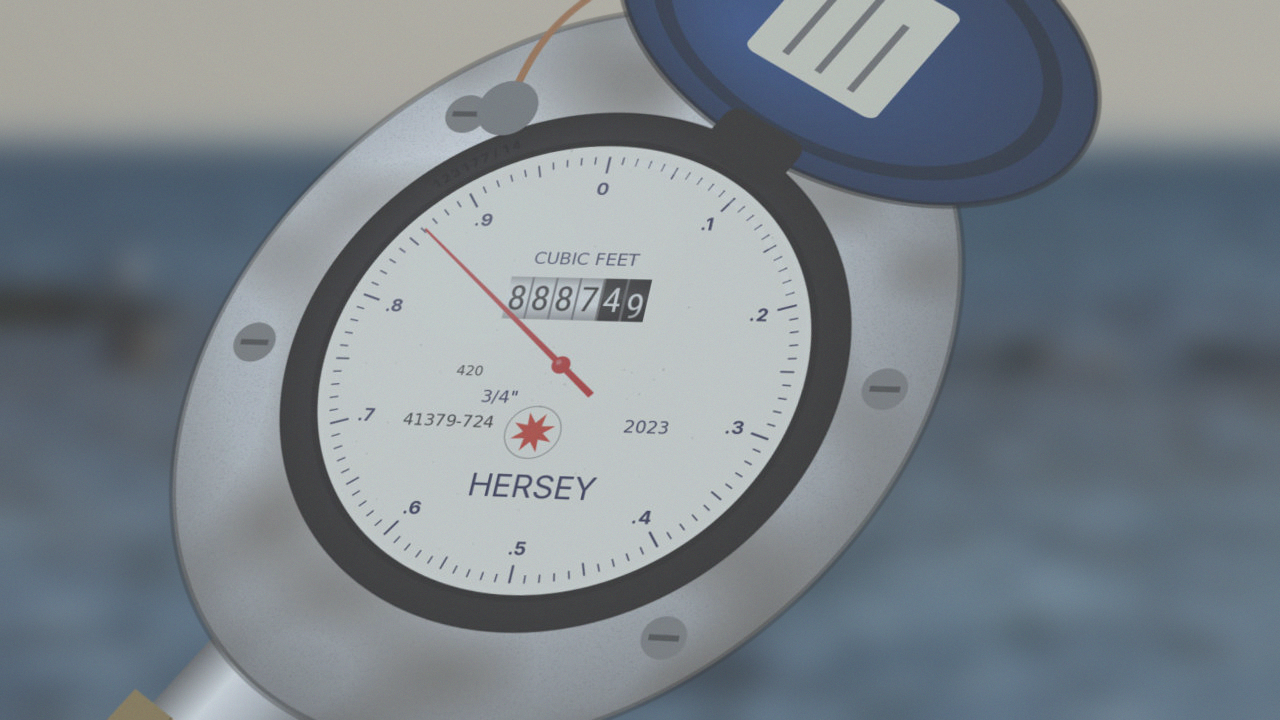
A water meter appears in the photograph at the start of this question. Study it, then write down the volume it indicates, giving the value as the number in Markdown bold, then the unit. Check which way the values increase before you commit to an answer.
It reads **888748.86** ft³
